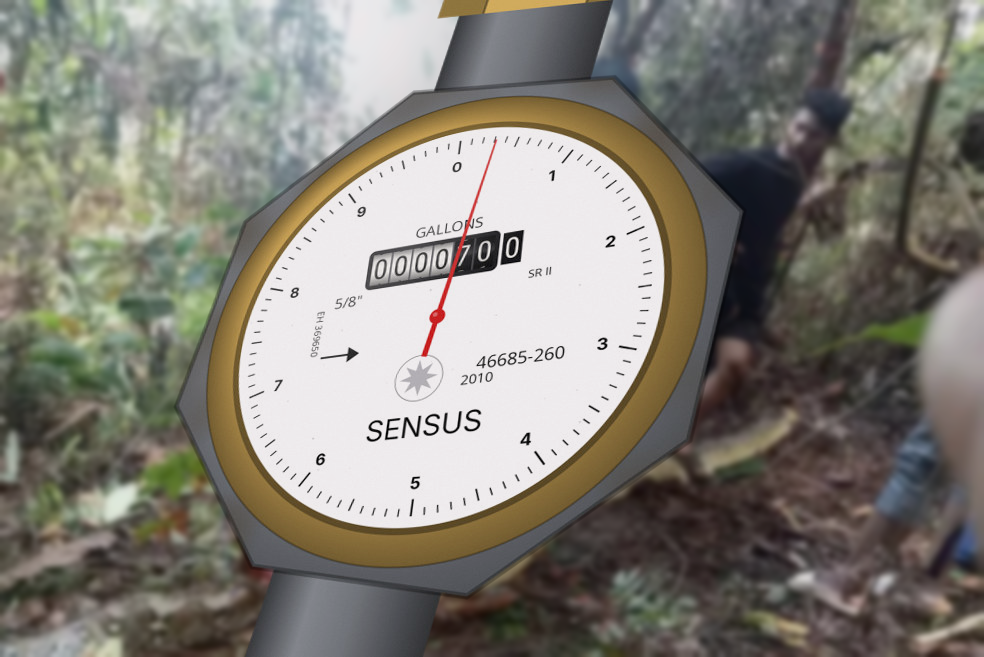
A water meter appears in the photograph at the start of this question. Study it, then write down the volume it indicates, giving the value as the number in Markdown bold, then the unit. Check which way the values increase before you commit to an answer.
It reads **700.3** gal
